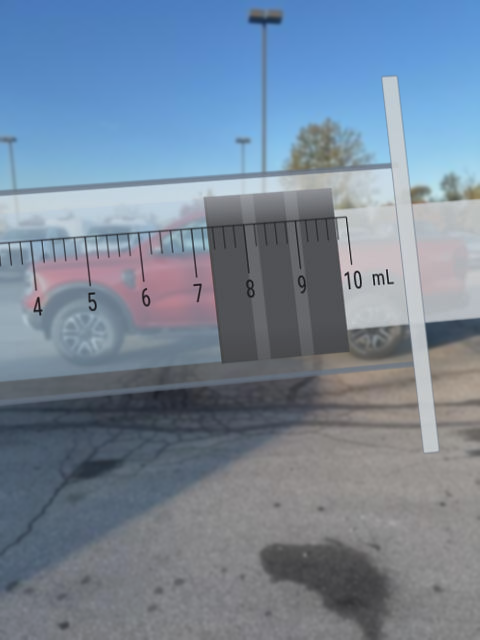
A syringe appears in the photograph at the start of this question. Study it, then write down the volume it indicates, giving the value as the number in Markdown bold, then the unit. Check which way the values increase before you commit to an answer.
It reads **7.3** mL
